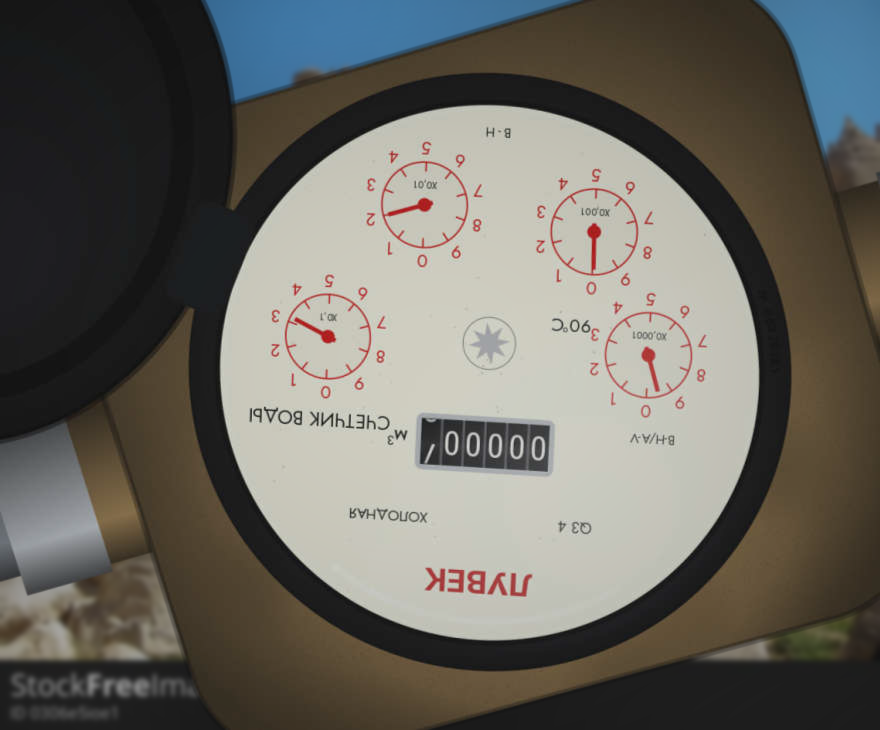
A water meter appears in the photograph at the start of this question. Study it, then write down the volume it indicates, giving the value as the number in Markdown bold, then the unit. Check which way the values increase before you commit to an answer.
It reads **7.3199** m³
